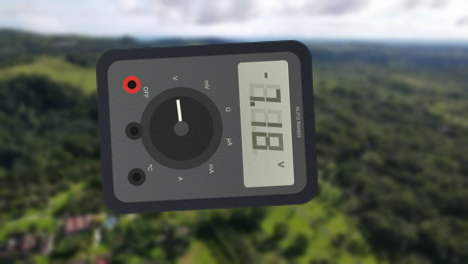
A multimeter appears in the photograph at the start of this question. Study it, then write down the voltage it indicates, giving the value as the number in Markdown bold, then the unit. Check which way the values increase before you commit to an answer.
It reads **-7.18** V
